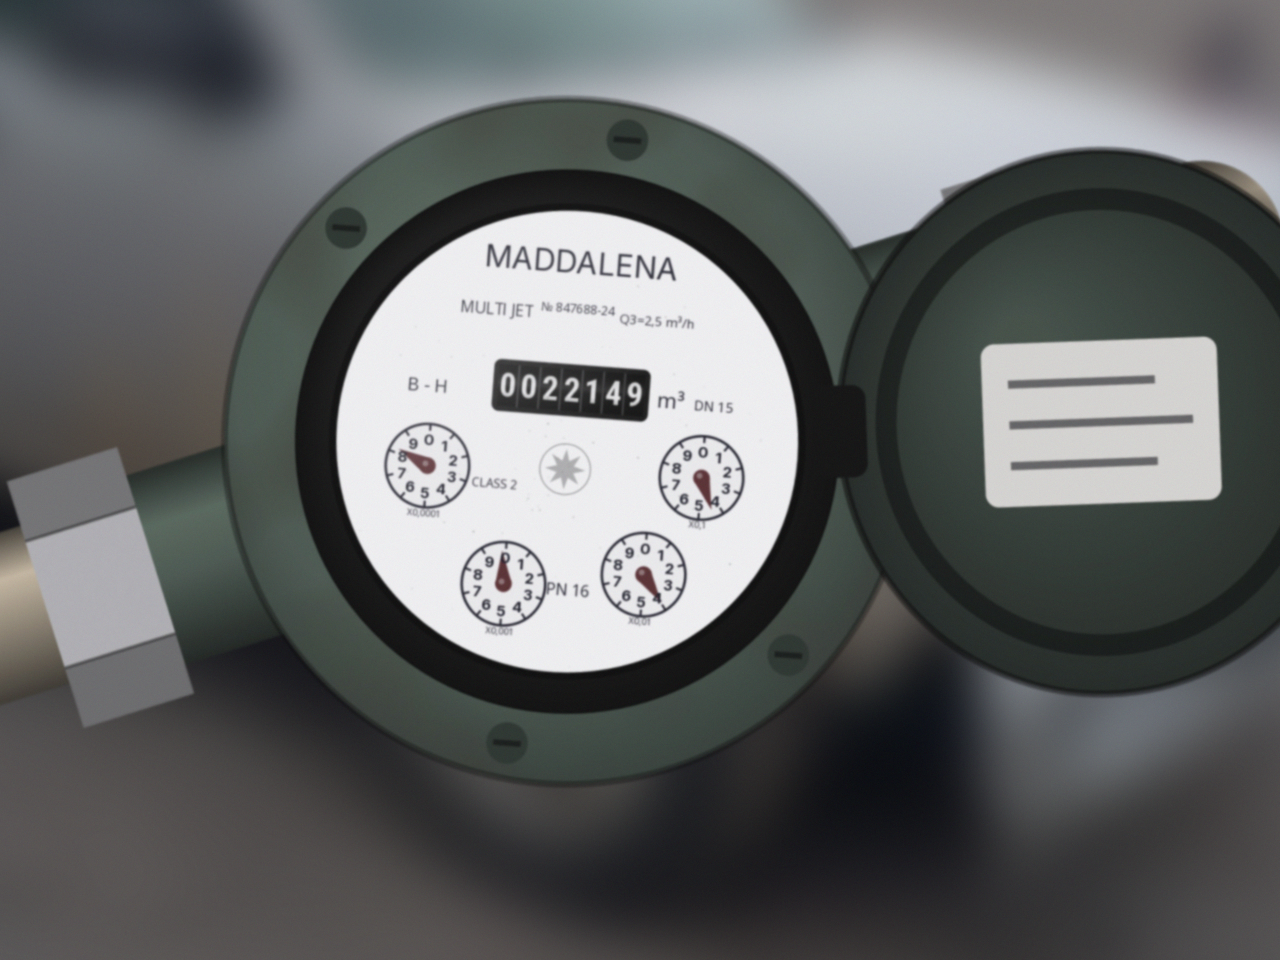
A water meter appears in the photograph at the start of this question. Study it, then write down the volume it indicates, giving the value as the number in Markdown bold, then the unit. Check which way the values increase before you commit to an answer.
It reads **22149.4398** m³
